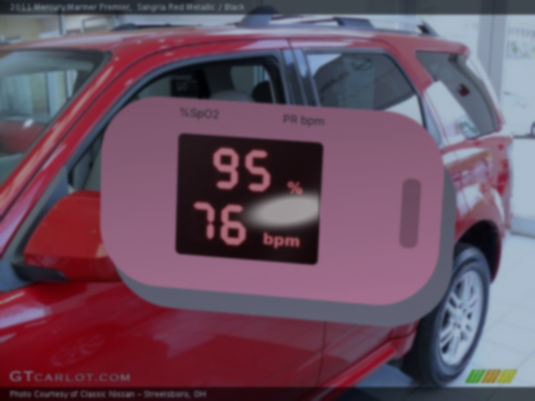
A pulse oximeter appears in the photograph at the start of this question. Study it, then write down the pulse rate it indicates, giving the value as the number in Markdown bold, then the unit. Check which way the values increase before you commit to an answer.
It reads **76** bpm
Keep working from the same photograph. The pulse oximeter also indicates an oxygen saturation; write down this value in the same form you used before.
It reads **95** %
